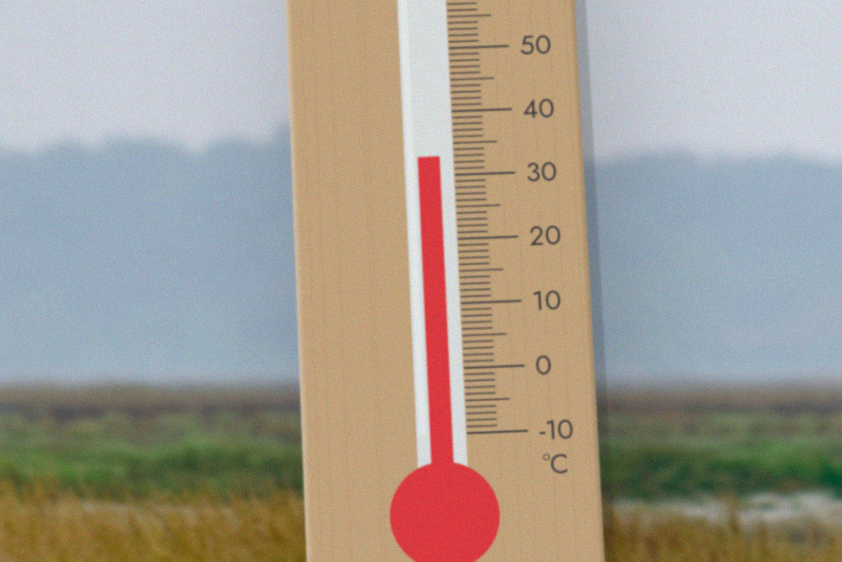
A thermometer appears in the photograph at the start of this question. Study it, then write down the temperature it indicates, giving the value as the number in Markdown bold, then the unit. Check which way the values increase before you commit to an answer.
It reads **33** °C
